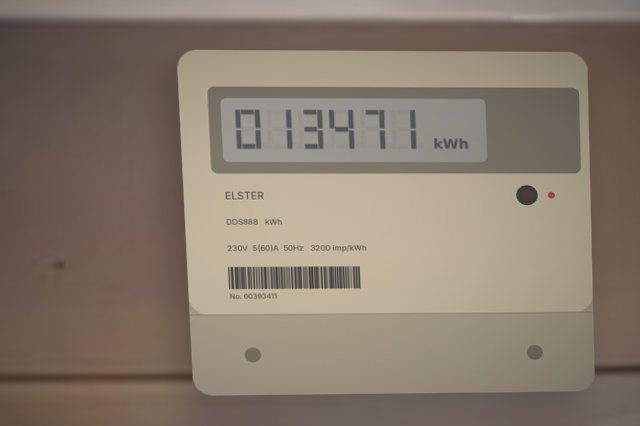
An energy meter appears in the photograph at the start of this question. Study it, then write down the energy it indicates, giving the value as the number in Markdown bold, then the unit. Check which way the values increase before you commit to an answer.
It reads **13471** kWh
